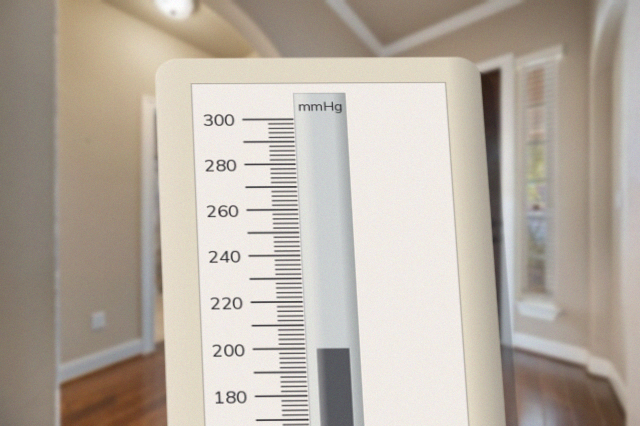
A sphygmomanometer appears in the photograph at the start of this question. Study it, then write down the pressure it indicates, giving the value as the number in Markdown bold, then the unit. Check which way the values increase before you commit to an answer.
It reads **200** mmHg
